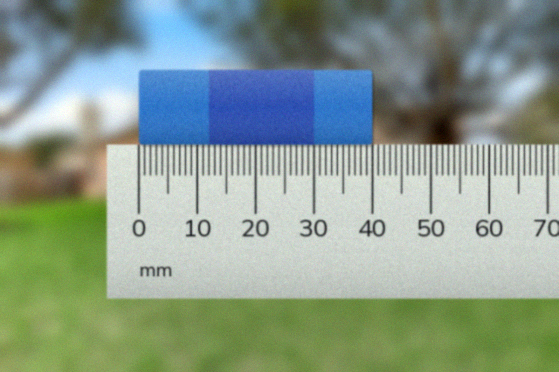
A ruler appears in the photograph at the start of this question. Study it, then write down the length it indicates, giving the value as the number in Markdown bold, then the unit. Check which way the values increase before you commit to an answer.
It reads **40** mm
